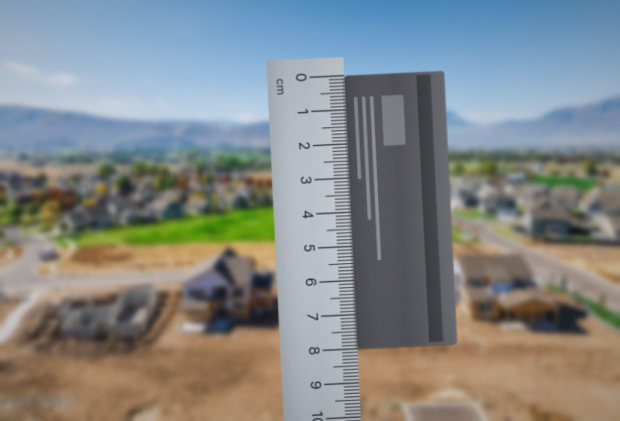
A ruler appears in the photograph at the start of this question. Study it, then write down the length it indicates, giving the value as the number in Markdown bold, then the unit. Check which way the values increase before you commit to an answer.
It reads **8** cm
